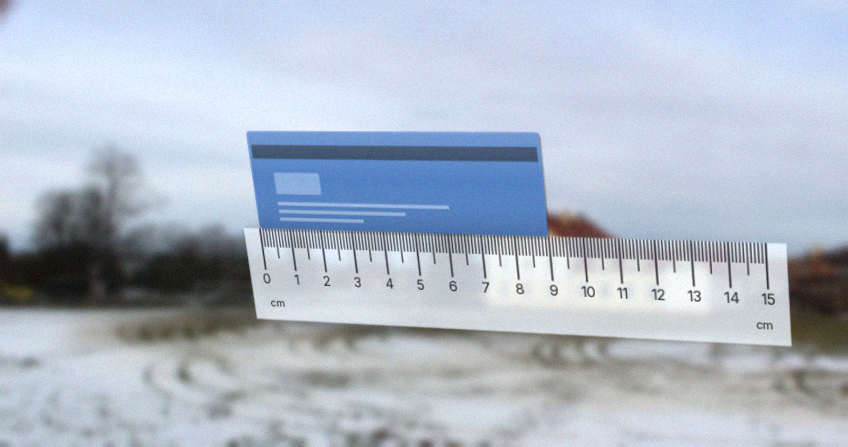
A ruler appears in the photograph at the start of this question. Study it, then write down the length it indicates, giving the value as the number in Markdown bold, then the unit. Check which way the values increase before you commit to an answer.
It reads **9** cm
